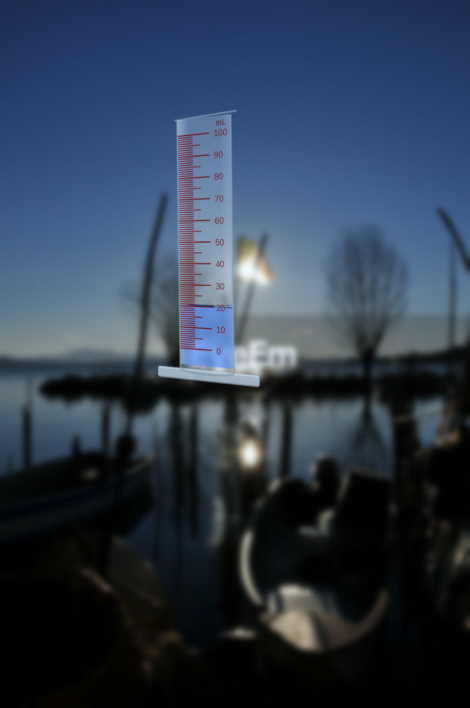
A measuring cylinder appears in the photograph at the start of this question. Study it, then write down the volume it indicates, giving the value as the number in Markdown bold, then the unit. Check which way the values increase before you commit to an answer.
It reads **20** mL
